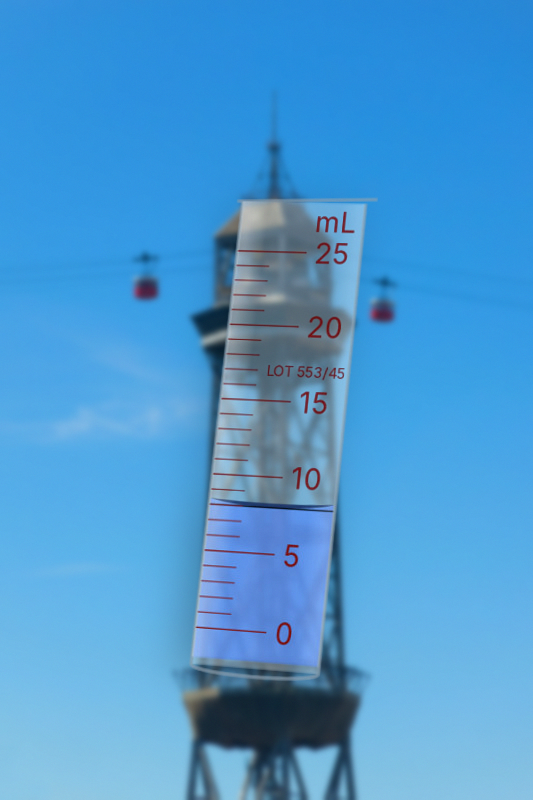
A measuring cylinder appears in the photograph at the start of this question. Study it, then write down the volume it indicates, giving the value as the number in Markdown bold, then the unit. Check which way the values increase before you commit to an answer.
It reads **8** mL
